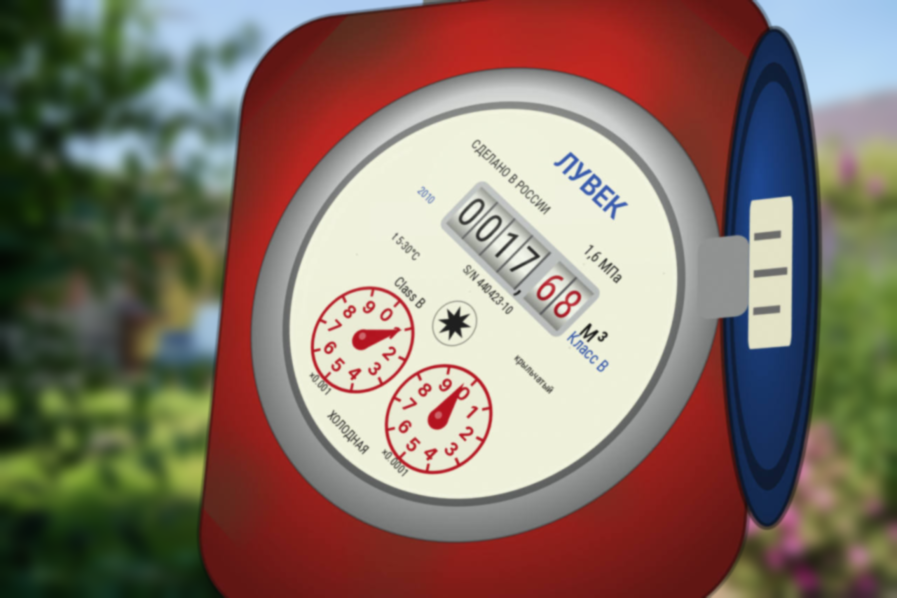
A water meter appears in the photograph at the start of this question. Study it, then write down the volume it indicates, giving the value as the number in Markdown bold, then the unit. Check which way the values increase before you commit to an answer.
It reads **17.6809** m³
